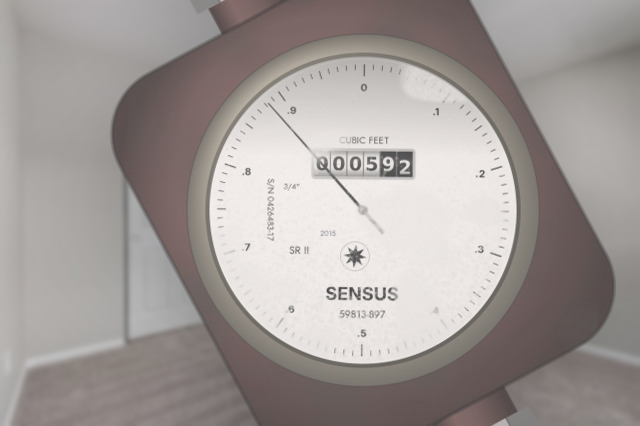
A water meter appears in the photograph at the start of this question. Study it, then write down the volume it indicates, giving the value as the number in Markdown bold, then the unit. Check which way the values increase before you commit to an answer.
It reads **591.88** ft³
